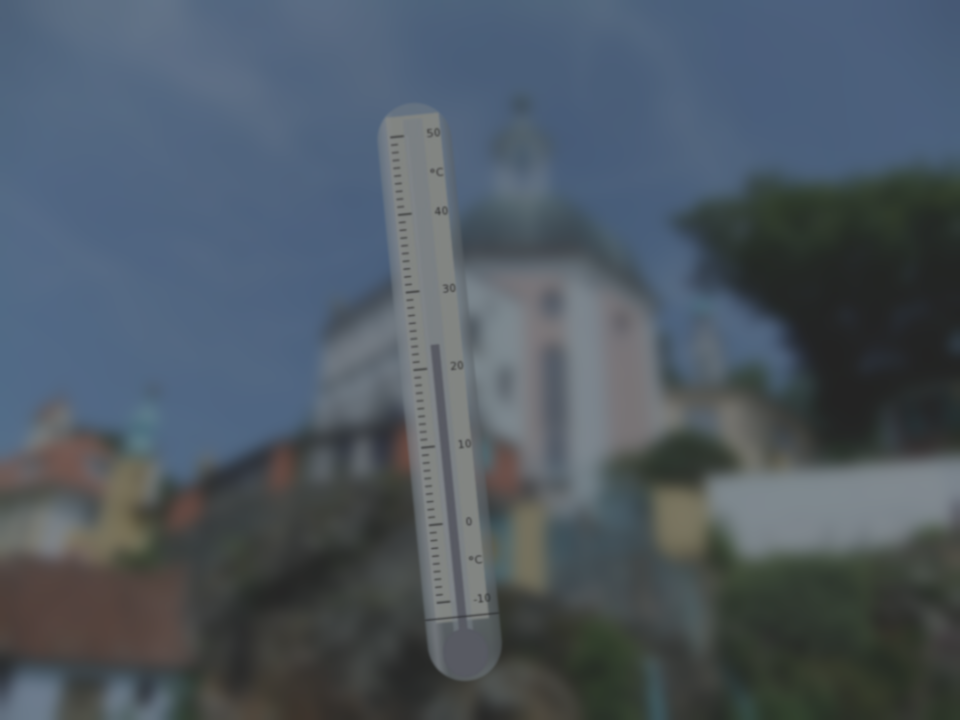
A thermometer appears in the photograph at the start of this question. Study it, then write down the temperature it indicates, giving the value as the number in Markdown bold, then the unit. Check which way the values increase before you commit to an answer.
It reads **23** °C
